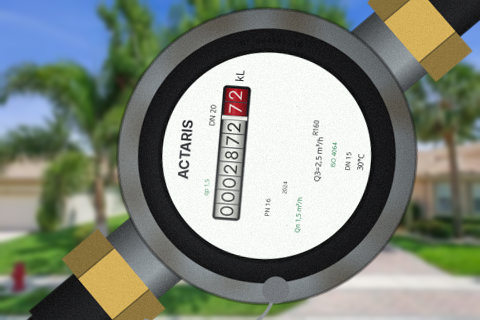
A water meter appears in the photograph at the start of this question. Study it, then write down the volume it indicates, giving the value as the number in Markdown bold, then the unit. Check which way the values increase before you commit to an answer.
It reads **2872.72** kL
